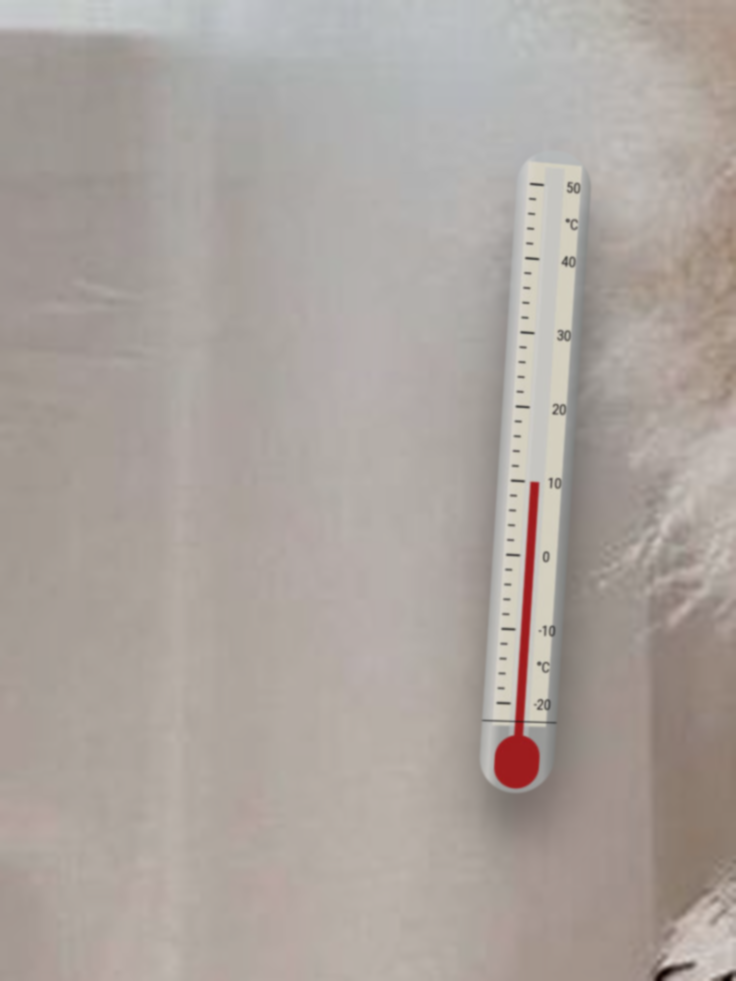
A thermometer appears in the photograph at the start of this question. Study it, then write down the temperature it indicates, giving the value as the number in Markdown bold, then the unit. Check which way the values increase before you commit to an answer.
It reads **10** °C
